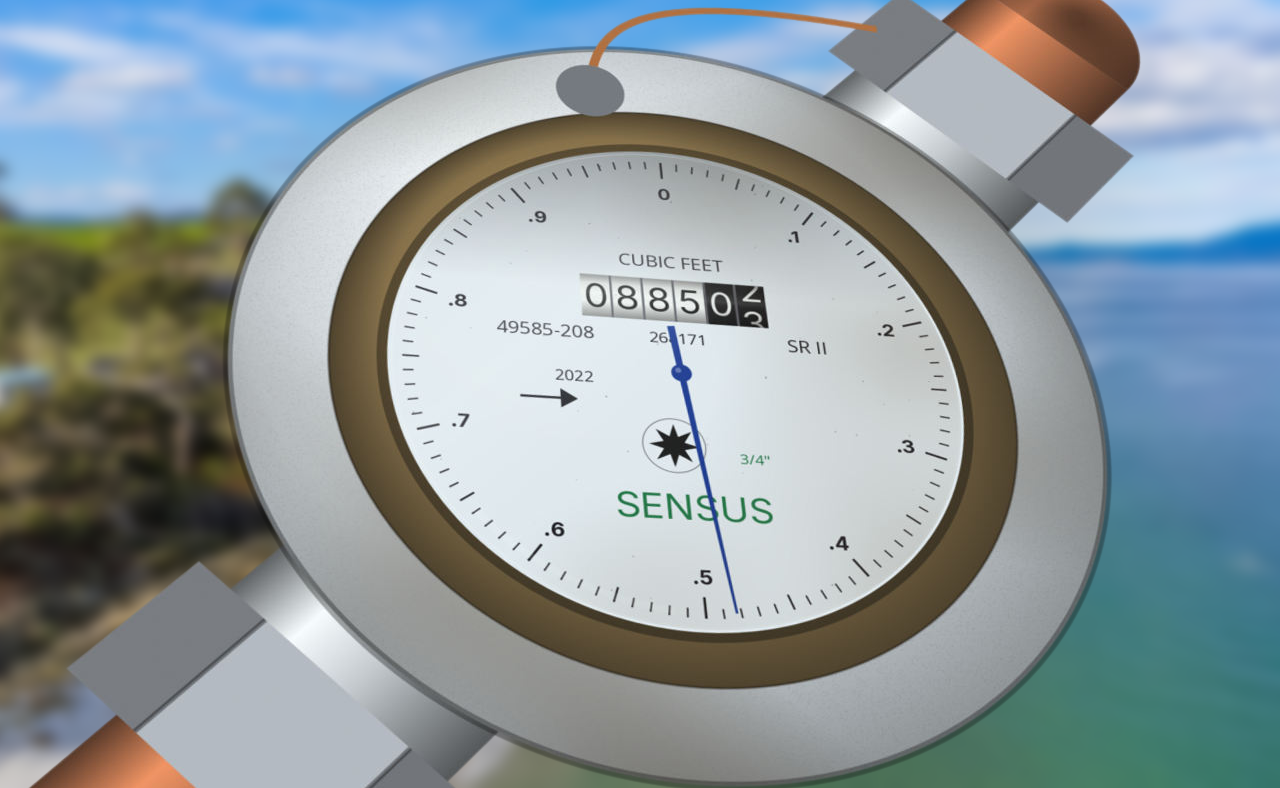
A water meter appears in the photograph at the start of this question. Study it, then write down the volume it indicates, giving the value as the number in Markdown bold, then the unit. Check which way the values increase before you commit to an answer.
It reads **88502.48** ft³
